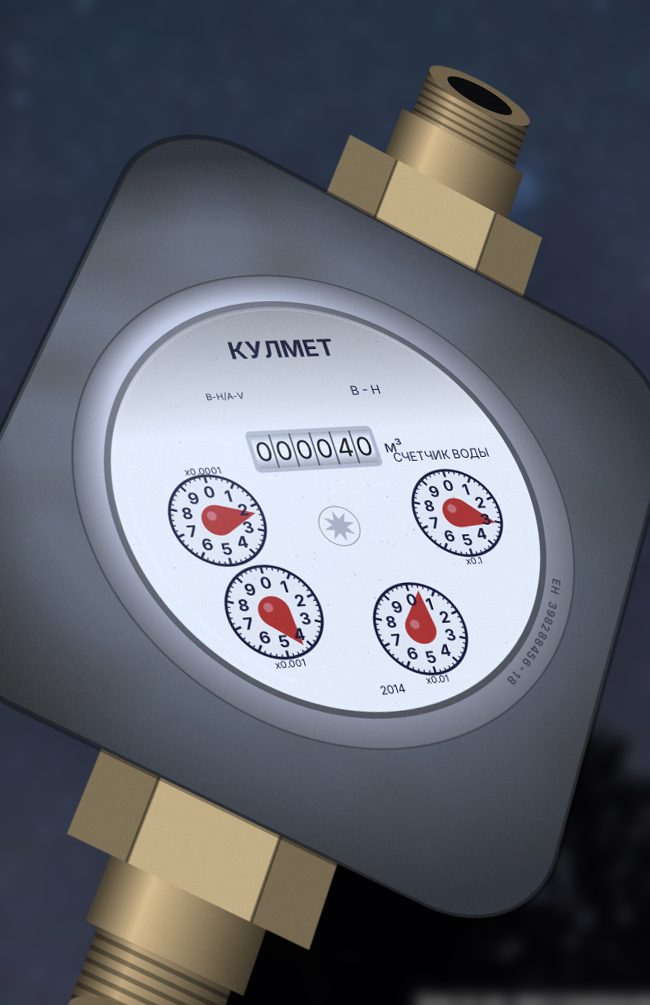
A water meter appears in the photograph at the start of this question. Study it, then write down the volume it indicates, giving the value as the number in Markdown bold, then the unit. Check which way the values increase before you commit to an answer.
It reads **40.3042** m³
